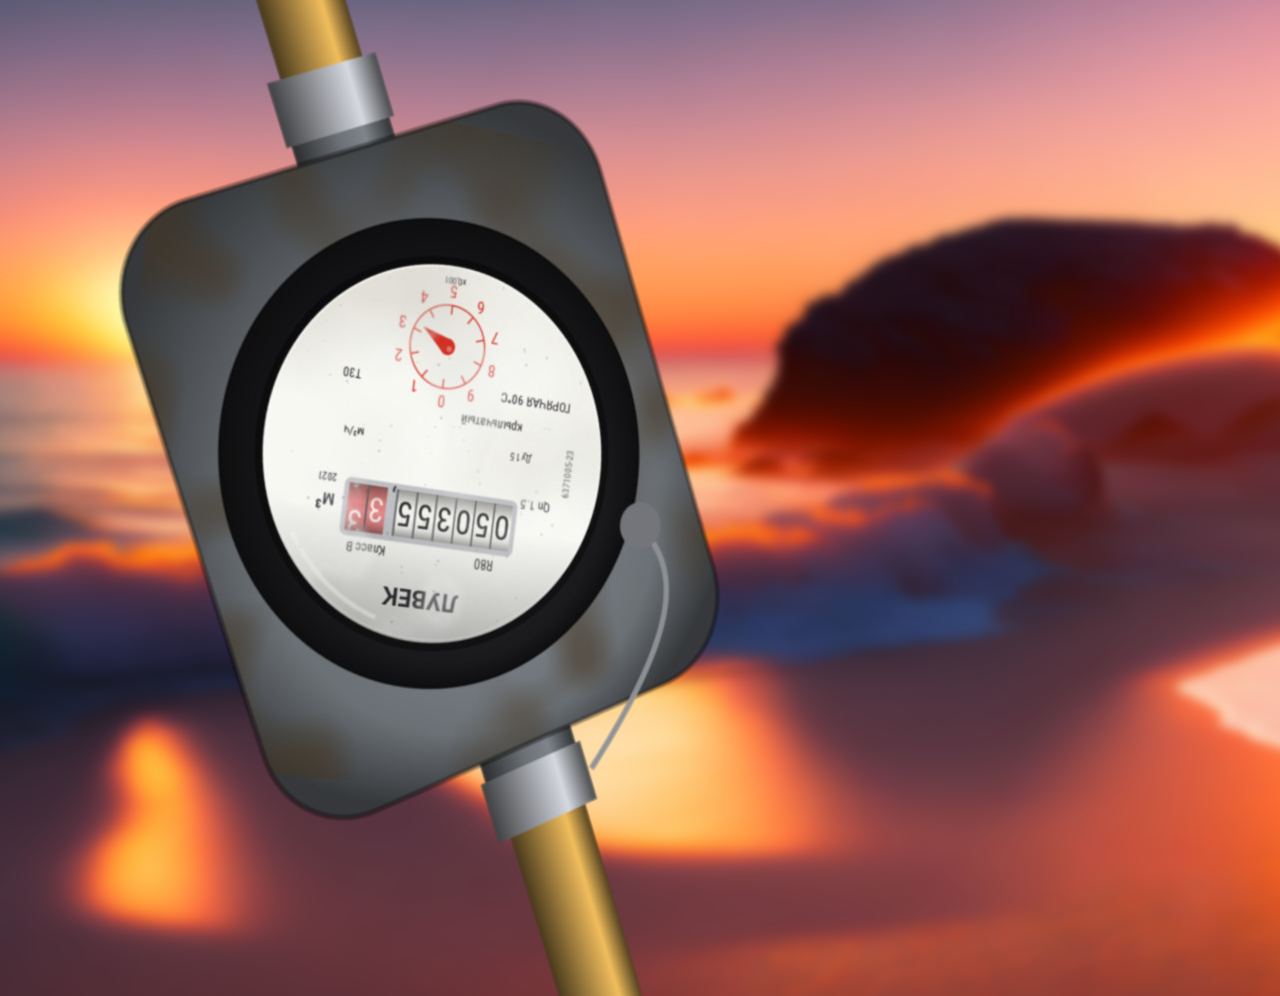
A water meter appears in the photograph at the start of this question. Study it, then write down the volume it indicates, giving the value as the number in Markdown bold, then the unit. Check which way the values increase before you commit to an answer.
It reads **50355.333** m³
